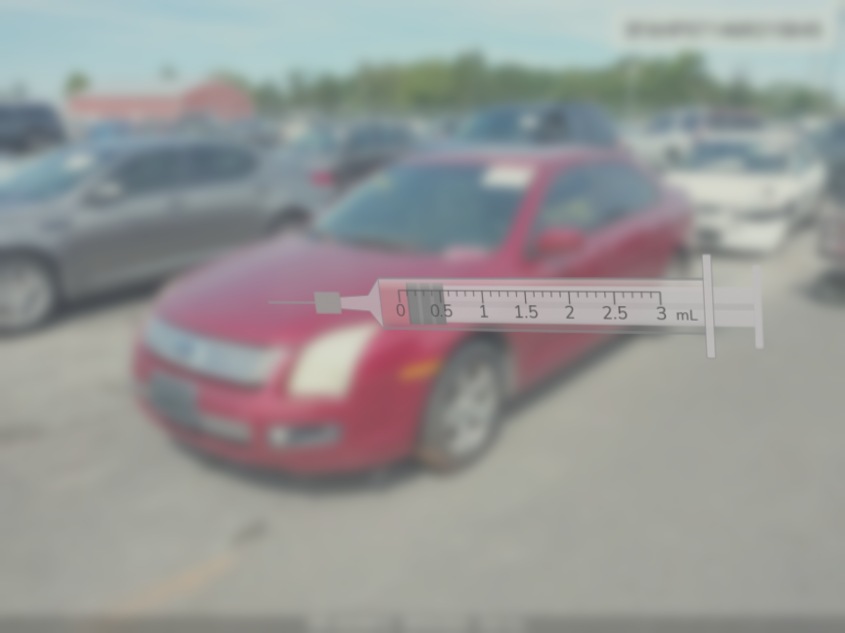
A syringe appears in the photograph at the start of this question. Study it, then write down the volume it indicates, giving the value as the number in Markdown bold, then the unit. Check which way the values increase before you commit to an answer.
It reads **0.1** mL
